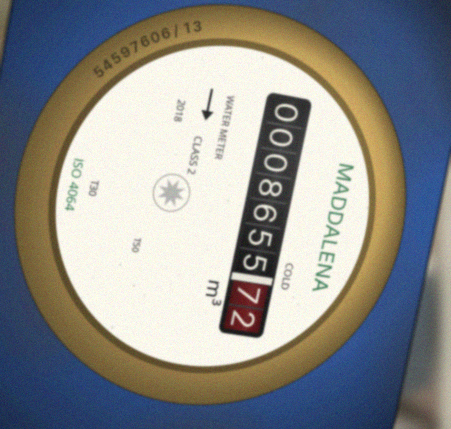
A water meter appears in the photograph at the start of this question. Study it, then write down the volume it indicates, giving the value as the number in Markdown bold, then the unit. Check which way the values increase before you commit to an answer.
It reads **8655.72** m³
